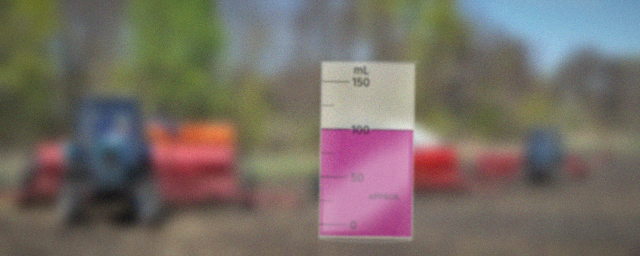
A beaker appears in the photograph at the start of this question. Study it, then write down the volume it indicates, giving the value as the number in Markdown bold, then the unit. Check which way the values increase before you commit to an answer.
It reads **100** mL
